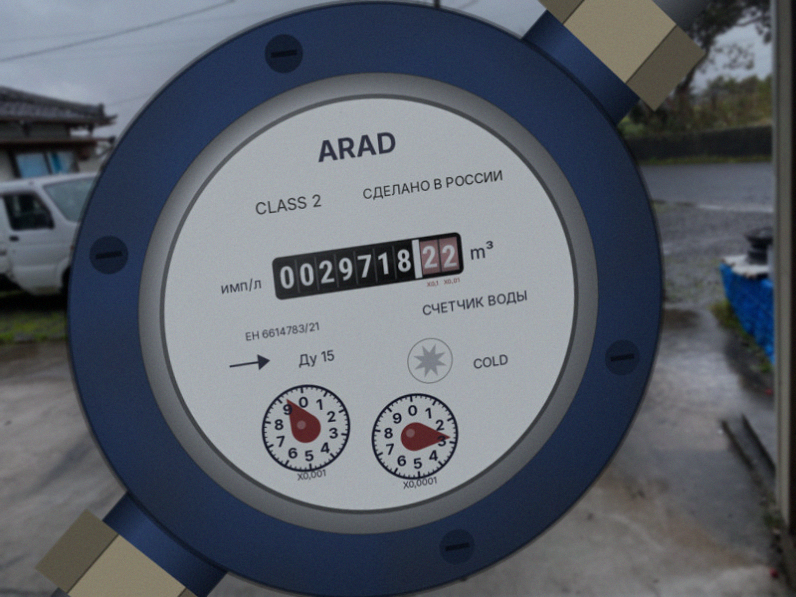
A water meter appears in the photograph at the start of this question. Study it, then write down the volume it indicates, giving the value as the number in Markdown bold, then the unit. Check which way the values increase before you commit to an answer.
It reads **29718.2192** m³
